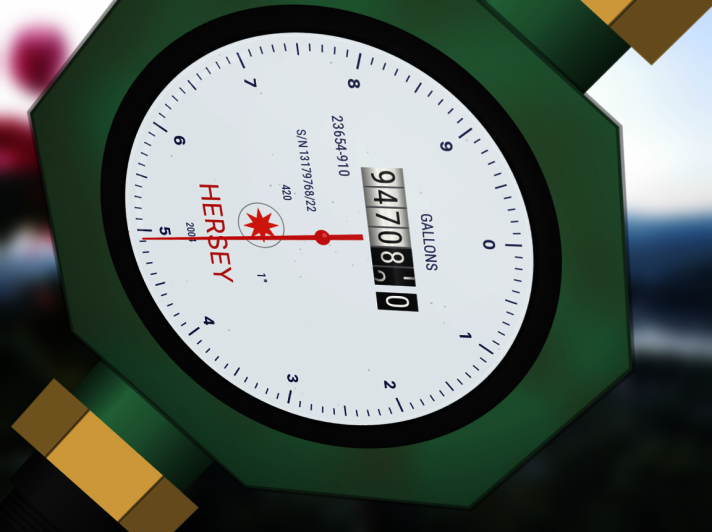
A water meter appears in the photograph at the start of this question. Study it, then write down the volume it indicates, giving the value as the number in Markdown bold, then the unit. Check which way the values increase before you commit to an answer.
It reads **9470814.9** gal
